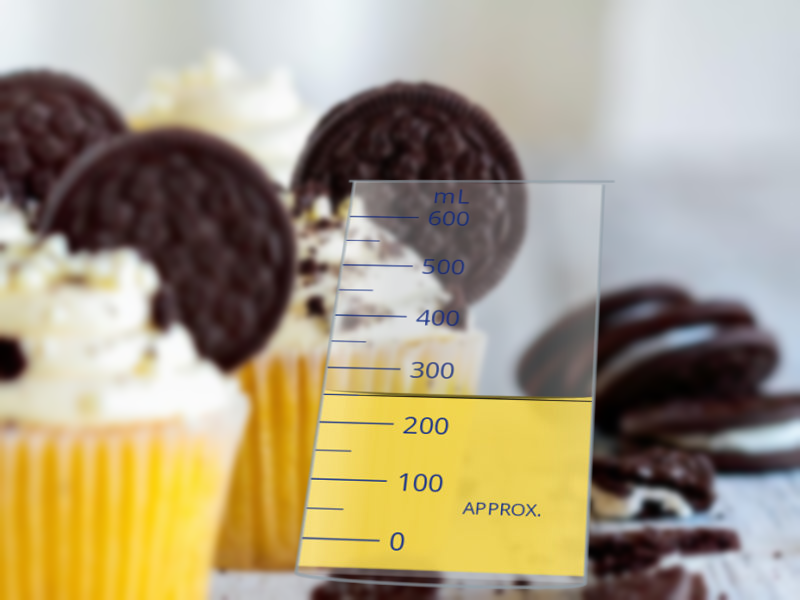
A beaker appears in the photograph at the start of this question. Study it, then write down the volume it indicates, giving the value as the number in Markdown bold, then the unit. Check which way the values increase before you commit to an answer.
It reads **250** mL
